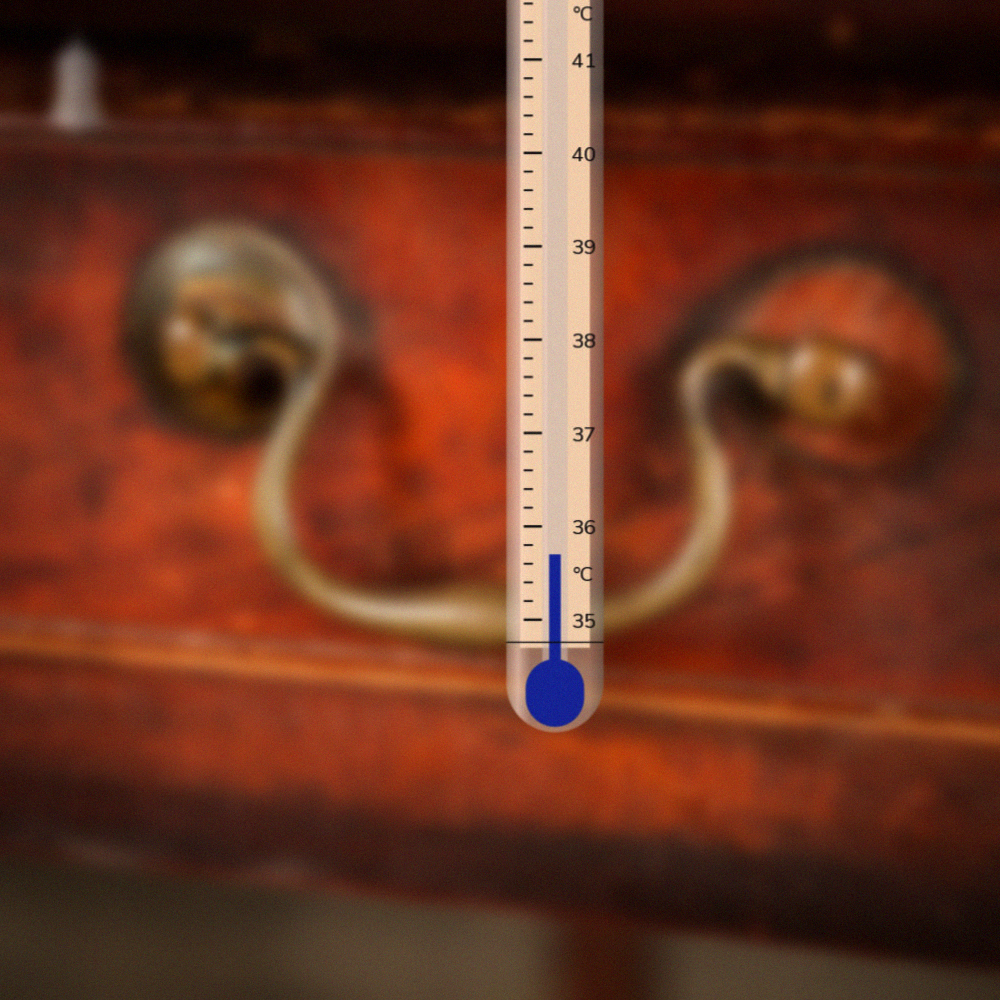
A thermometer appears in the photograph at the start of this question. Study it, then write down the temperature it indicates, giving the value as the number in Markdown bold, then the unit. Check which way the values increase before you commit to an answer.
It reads **35.7** °C
